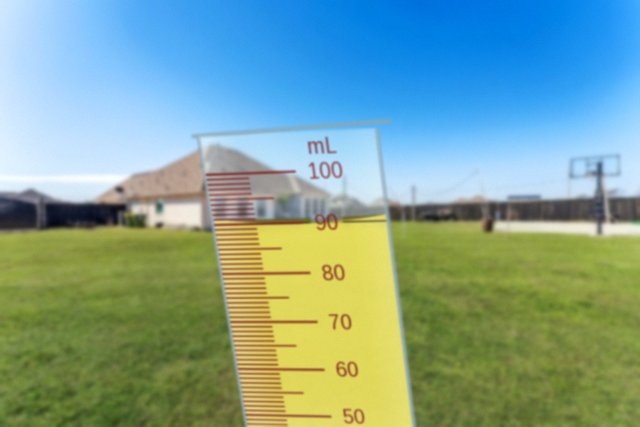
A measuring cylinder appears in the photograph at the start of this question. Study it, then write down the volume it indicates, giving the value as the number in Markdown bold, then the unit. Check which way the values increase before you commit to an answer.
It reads **90** mL
